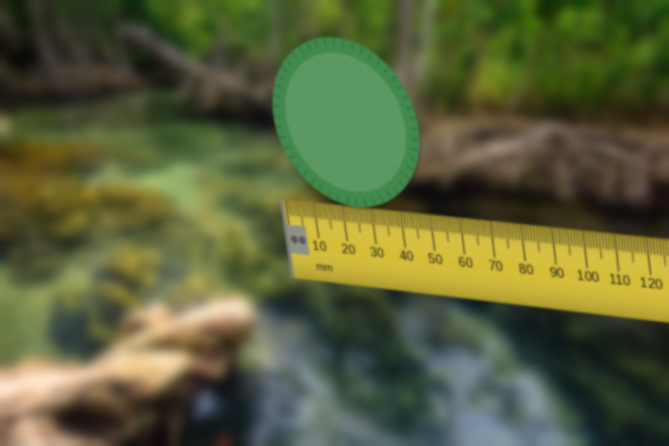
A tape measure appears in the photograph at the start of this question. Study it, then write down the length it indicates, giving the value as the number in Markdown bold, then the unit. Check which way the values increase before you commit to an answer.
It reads **50** mm
